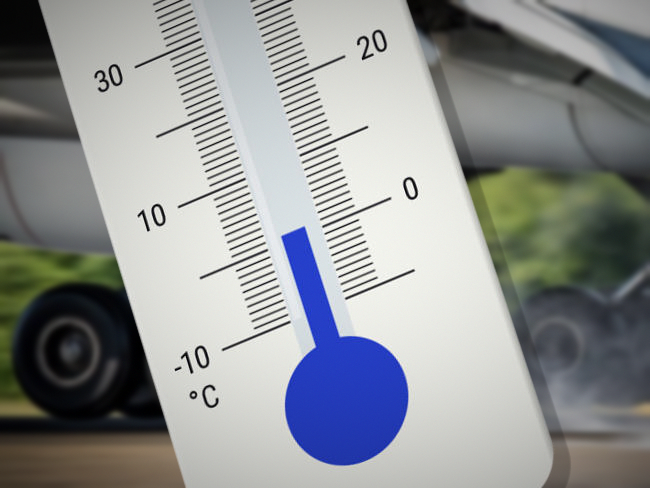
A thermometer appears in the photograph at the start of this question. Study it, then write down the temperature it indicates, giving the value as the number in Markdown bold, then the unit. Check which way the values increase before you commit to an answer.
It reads **1** °C
